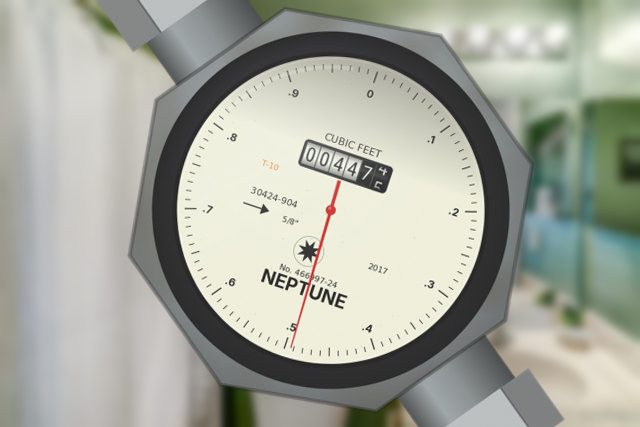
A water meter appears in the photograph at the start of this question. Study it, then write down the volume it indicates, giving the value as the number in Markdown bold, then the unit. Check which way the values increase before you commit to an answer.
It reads **4474.49** ft³
